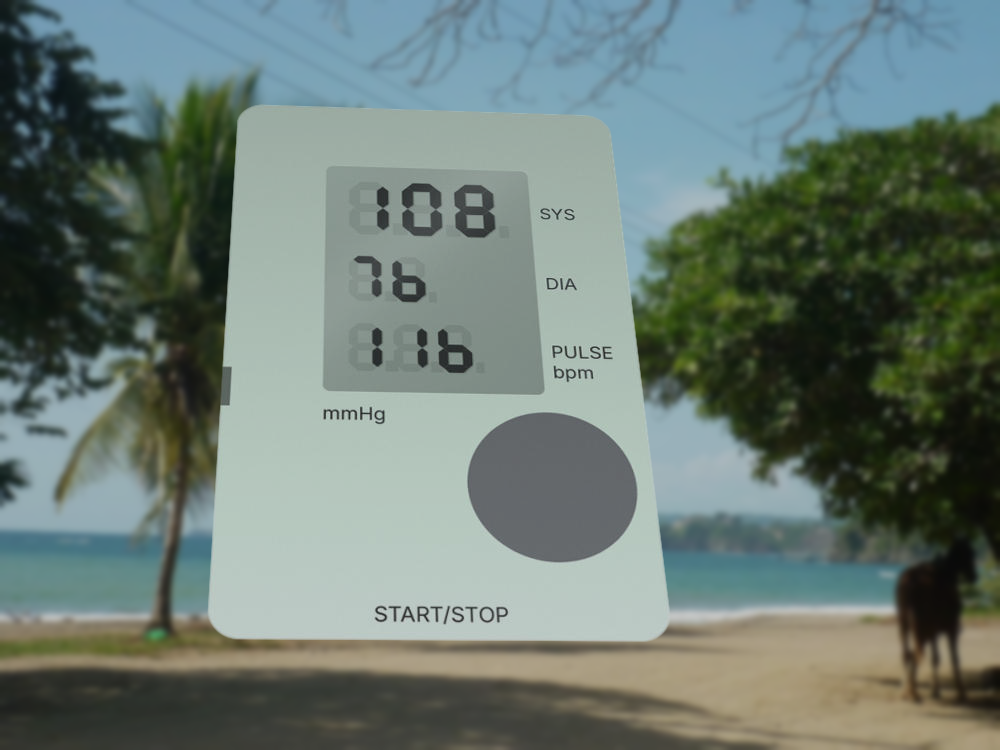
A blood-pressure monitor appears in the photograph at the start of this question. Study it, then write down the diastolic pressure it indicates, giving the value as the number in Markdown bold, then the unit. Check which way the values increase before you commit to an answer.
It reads **76** mmHg
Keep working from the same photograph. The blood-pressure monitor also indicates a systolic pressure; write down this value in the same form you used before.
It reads **108** mmHg
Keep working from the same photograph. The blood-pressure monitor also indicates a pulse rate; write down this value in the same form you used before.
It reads **116** bpm
